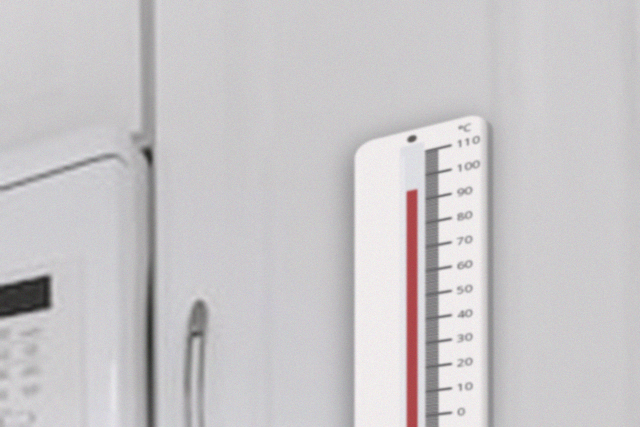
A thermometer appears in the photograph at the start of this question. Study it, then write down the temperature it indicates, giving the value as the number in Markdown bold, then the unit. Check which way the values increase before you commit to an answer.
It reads **95** °C
